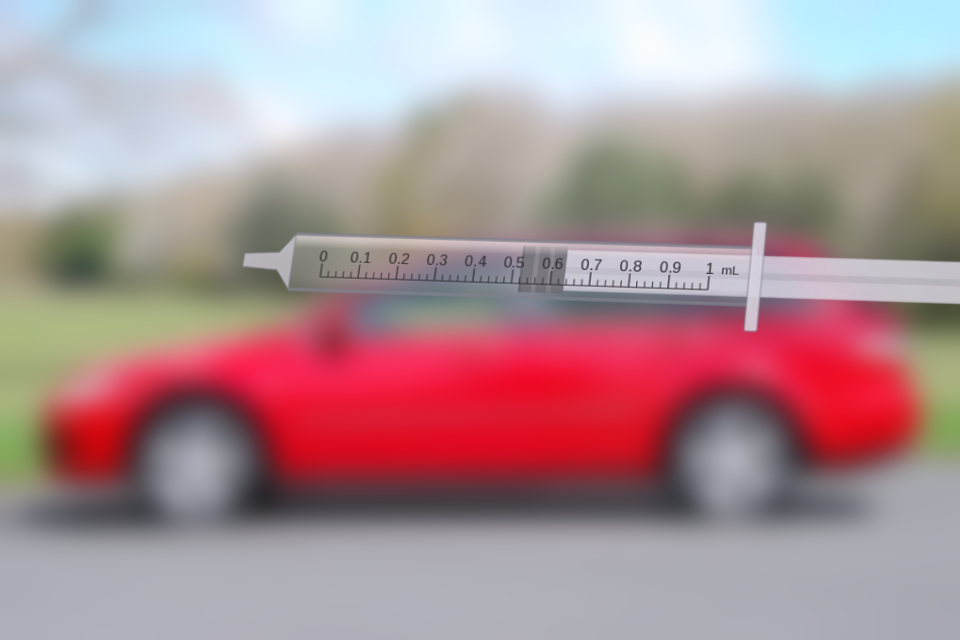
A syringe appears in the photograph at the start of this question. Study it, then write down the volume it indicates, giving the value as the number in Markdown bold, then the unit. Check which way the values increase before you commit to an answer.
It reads **0.52** mL
